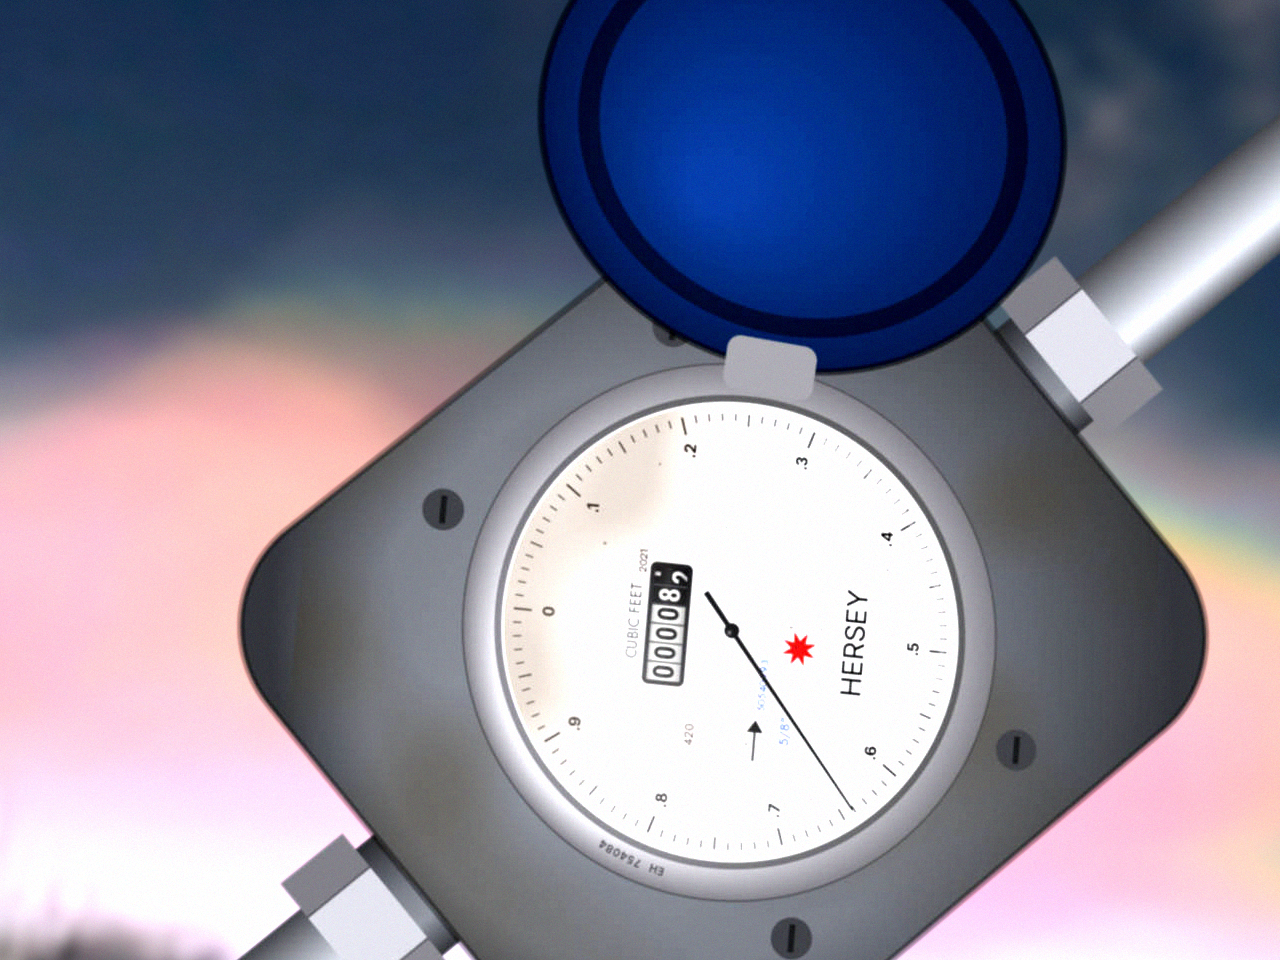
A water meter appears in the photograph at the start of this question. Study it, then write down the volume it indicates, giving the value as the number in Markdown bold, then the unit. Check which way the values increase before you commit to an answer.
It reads **81.64** ft³
